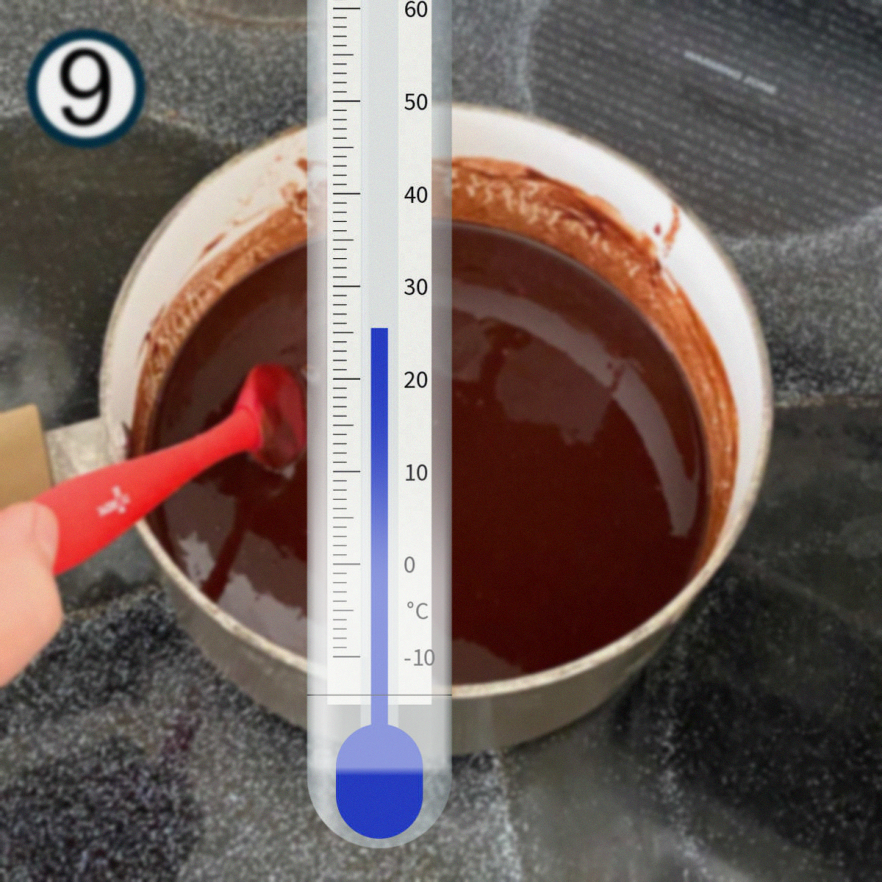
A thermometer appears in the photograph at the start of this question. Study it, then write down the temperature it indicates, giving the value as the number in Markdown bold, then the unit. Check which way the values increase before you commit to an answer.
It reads **25.5** °C
